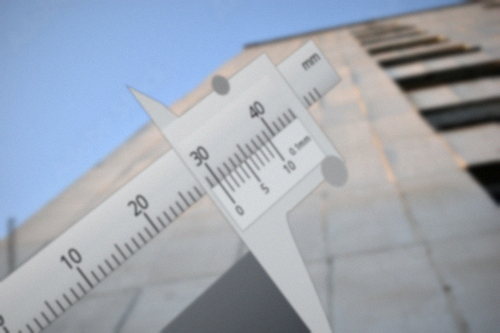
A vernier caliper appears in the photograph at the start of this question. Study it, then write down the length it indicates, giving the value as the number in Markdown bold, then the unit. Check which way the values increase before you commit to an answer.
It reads **30.0** mm
